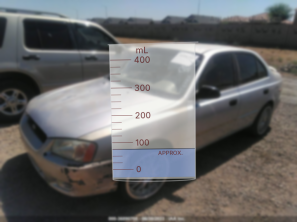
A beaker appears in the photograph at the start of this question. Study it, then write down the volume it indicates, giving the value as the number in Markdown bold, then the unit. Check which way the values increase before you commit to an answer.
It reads **75** mL
